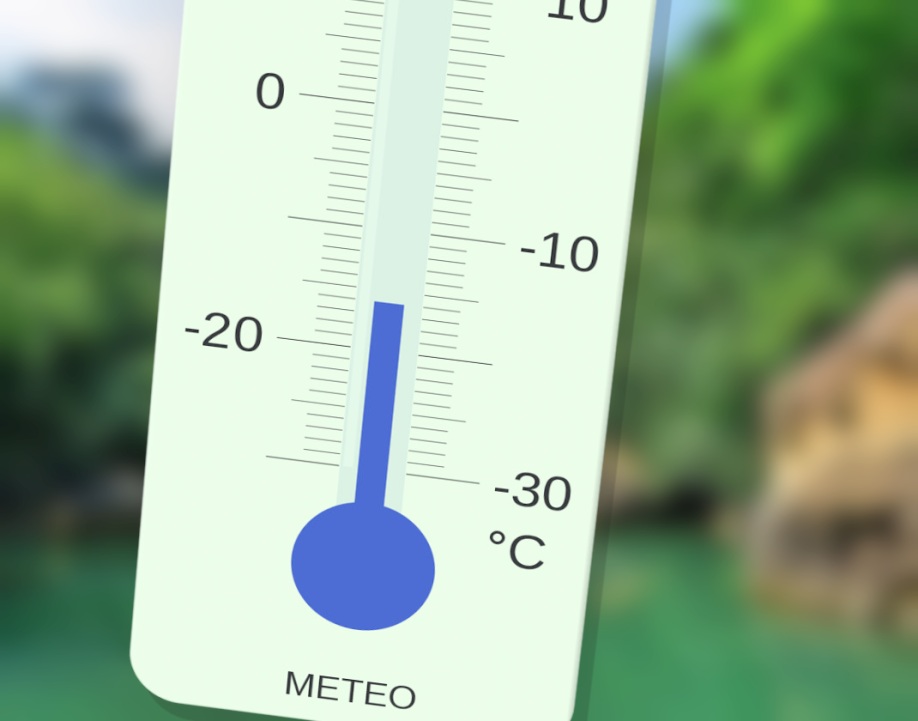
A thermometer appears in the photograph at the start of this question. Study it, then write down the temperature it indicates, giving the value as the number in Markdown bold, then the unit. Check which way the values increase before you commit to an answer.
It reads **-16** °C
